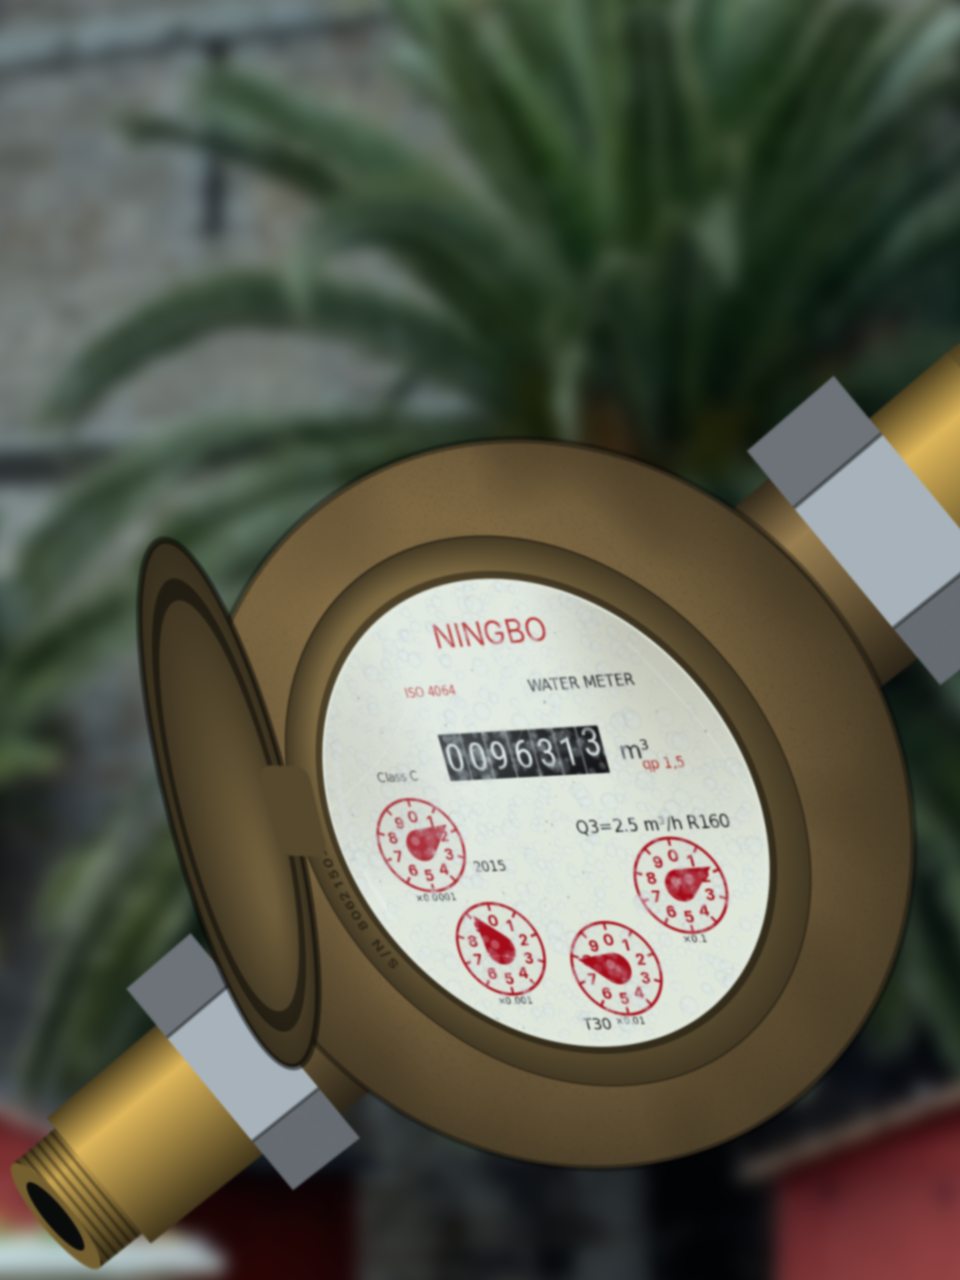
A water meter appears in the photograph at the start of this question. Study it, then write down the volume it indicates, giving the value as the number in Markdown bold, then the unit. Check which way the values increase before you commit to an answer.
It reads **96313.1791** m³
